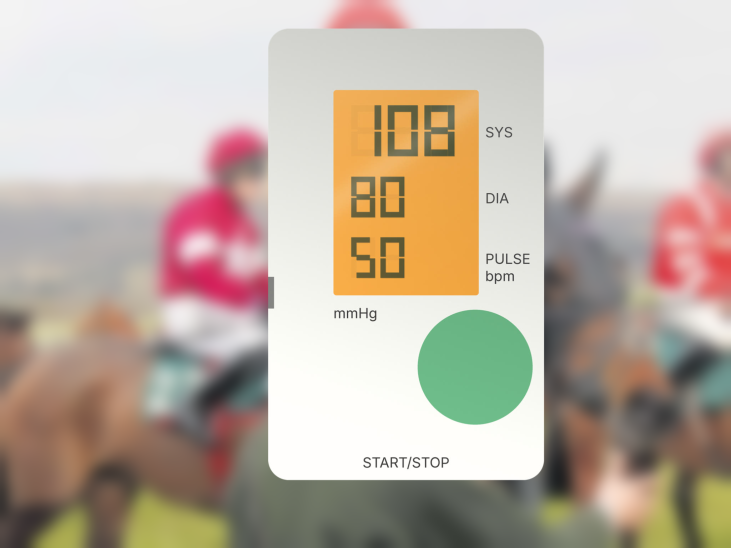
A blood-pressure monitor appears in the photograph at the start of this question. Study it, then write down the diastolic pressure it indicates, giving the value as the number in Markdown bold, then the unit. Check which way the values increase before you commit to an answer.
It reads **80** mmHg
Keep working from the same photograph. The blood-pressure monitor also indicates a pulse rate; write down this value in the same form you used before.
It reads **50** bpm
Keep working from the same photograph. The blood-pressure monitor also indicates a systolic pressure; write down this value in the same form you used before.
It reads **108** mmHg
